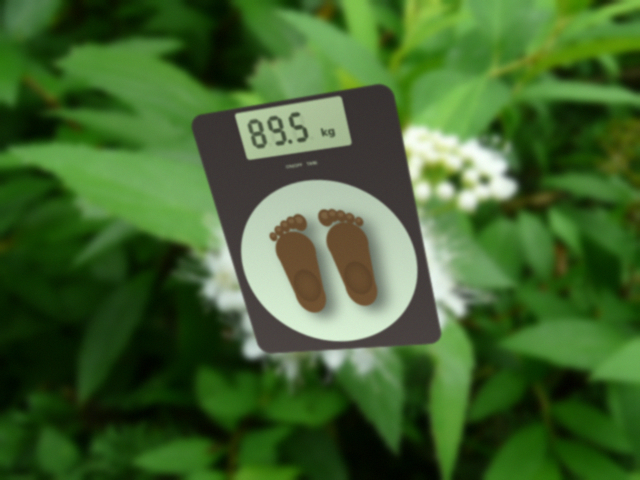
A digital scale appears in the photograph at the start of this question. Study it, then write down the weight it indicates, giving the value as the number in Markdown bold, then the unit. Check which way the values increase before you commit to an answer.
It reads **89.5** kg
